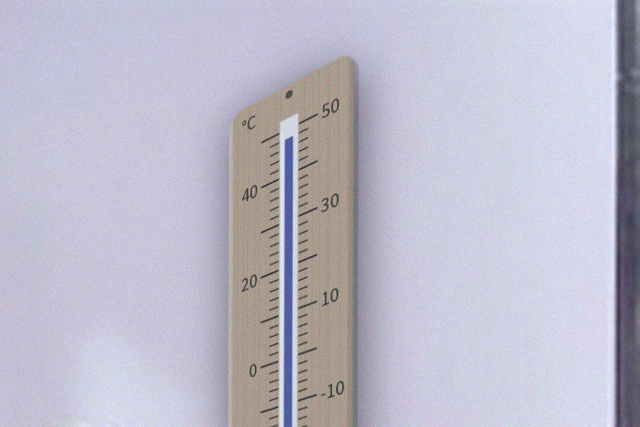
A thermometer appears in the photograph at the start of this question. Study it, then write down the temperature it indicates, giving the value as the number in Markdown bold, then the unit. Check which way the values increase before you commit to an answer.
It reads **48** °C
